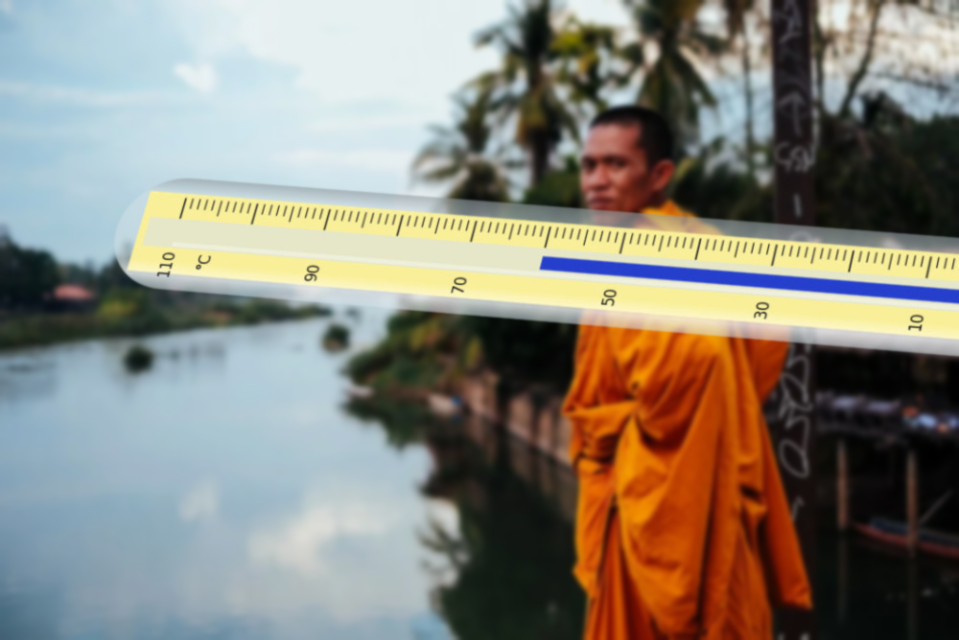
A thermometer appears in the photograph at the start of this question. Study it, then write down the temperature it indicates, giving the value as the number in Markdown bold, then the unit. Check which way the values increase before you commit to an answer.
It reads **60** °C
